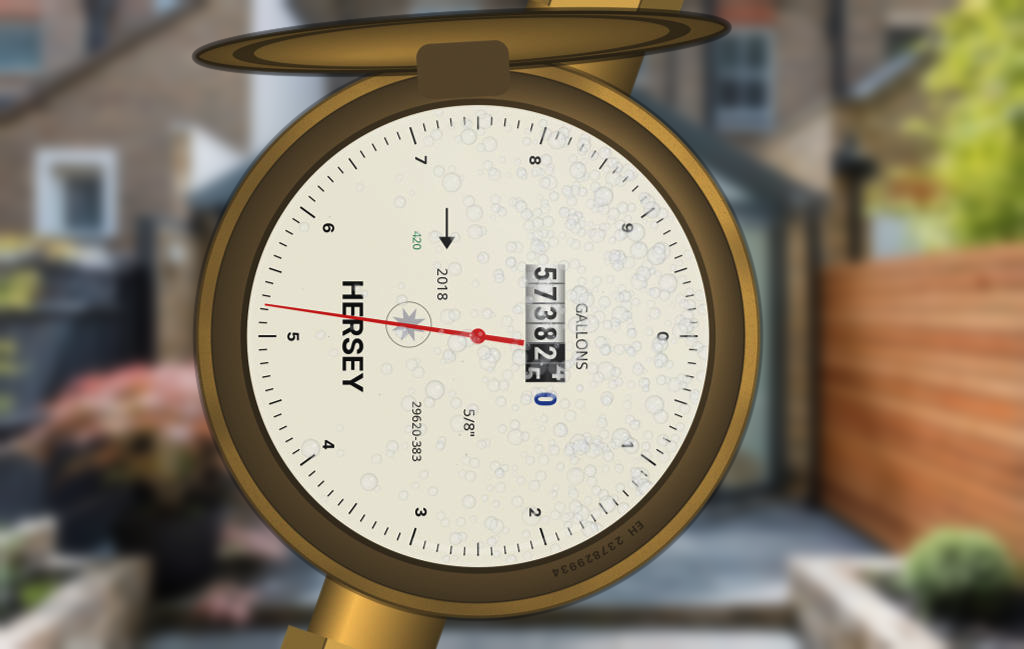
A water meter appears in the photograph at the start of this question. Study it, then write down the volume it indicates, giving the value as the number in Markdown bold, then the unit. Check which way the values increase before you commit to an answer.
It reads **5738245.2** gal
